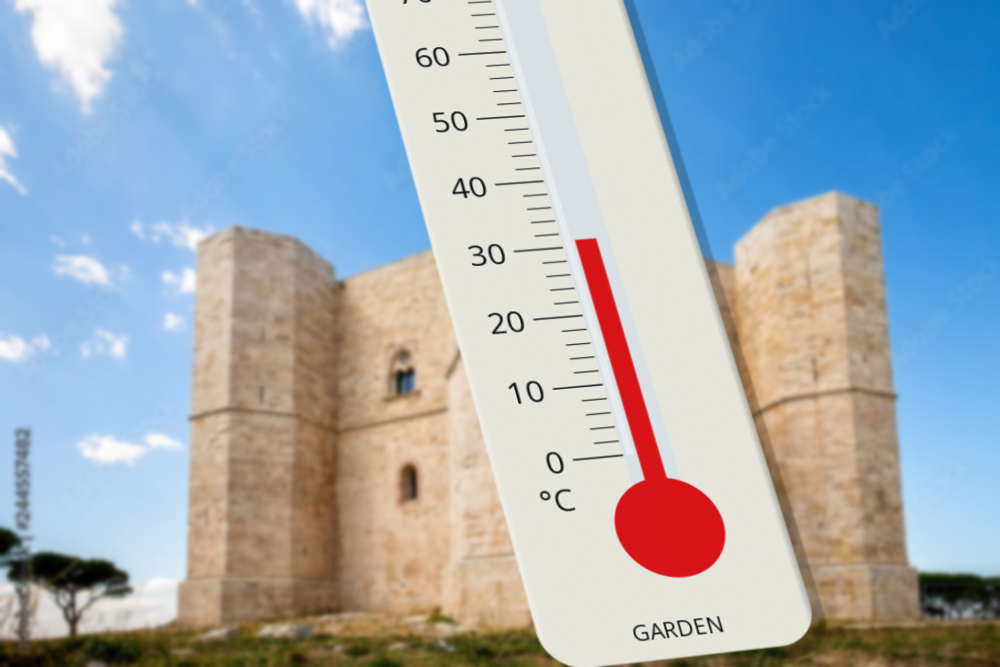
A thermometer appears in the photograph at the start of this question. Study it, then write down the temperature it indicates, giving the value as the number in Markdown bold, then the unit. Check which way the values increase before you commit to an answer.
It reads **31** °C
